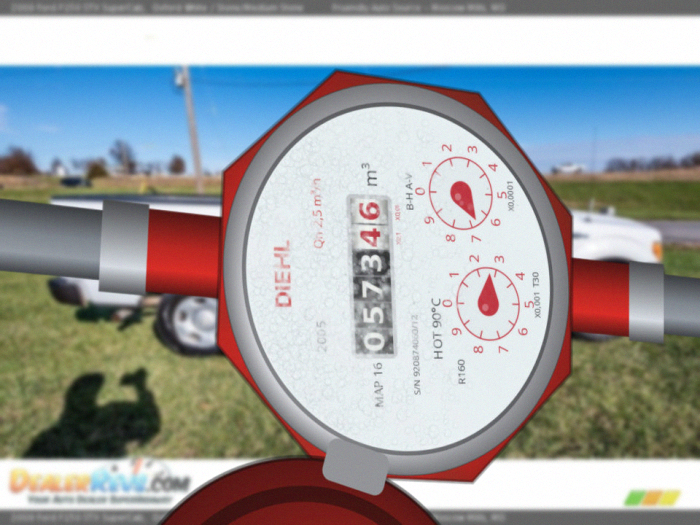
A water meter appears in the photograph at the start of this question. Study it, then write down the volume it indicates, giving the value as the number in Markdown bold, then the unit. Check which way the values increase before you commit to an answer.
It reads **573.4626** m³
